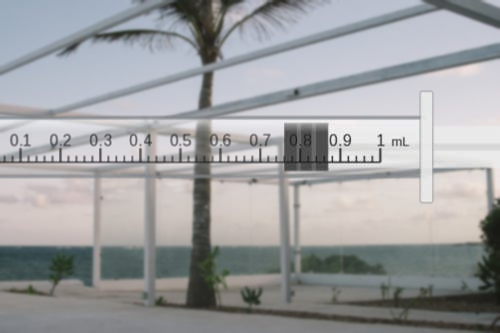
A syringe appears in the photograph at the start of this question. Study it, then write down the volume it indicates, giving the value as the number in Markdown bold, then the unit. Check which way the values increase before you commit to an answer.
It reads **0.76** mL
